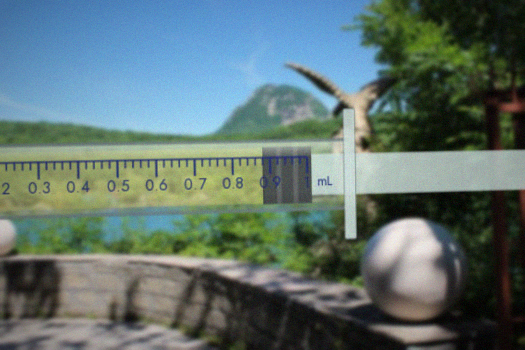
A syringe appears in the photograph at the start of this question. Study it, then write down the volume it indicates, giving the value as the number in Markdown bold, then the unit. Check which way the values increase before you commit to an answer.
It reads **0.88** mL
